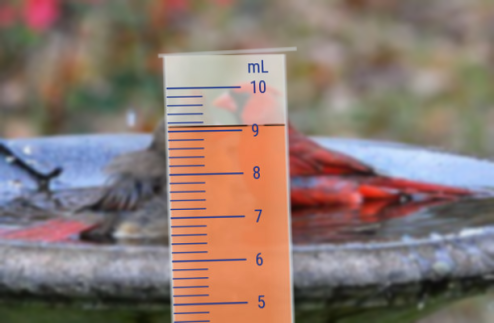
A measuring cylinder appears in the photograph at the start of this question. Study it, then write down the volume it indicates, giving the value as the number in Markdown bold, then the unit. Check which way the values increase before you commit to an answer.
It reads **9.1** mL
